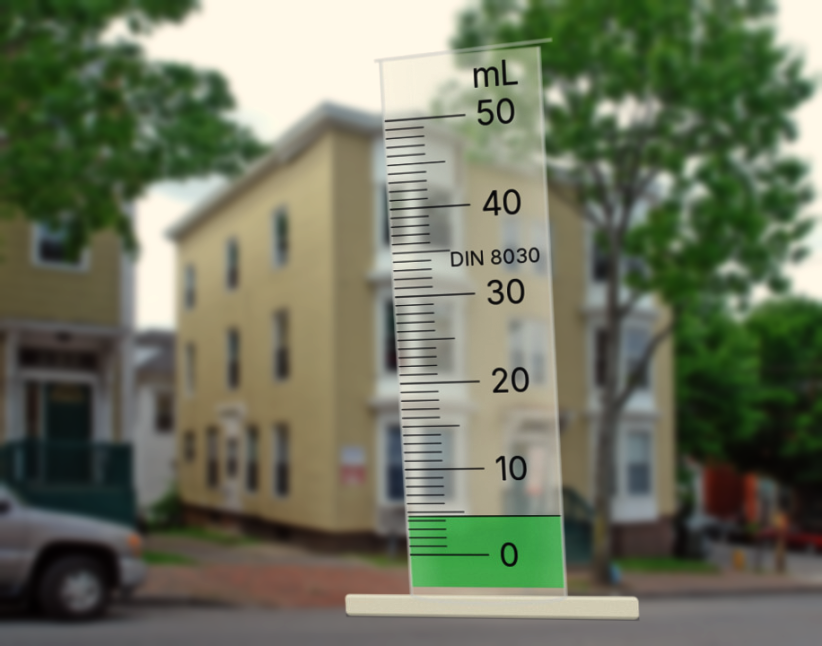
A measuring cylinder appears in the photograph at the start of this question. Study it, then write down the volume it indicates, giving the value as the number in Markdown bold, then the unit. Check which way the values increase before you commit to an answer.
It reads **4.5** mL
